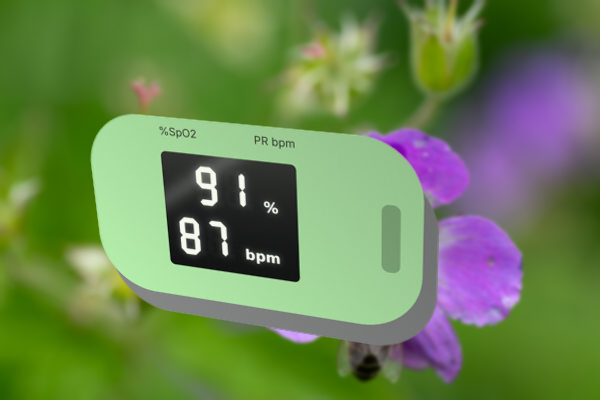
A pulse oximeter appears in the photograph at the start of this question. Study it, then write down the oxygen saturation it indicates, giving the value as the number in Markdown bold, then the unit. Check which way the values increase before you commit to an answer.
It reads **91** %
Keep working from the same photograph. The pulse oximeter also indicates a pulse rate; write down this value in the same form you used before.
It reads **87** bpm
